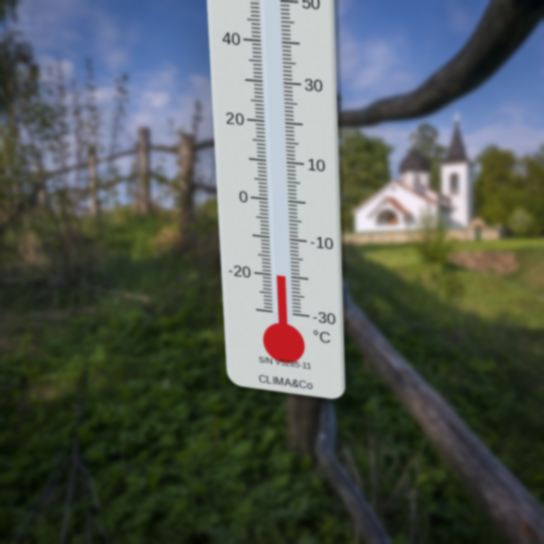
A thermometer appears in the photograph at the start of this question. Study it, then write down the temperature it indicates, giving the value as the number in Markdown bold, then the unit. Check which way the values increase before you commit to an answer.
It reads **-20** °C
